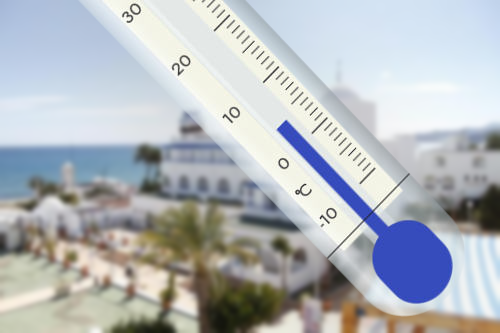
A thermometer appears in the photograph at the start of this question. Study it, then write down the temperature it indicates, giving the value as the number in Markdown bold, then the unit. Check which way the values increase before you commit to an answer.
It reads **4** °C
